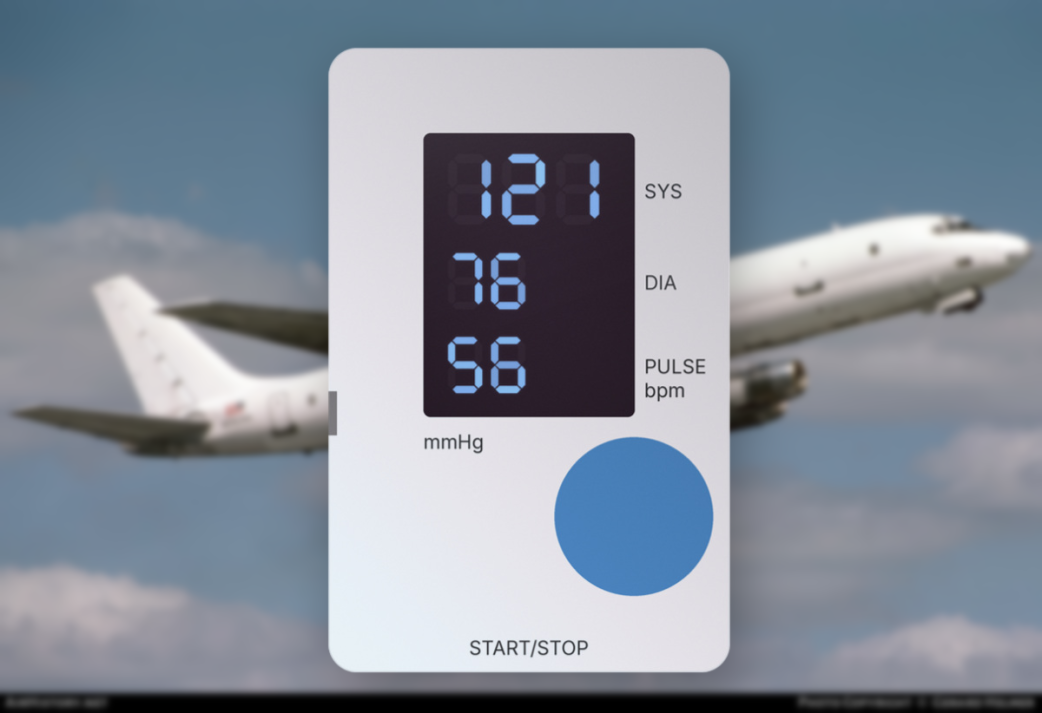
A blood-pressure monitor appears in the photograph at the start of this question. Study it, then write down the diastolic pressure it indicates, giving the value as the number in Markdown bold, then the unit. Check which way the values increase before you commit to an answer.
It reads **76** mmHg
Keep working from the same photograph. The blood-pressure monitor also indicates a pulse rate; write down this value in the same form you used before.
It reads **56** bpm
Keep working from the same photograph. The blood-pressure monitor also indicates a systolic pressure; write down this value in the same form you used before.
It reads **121** mmHg
